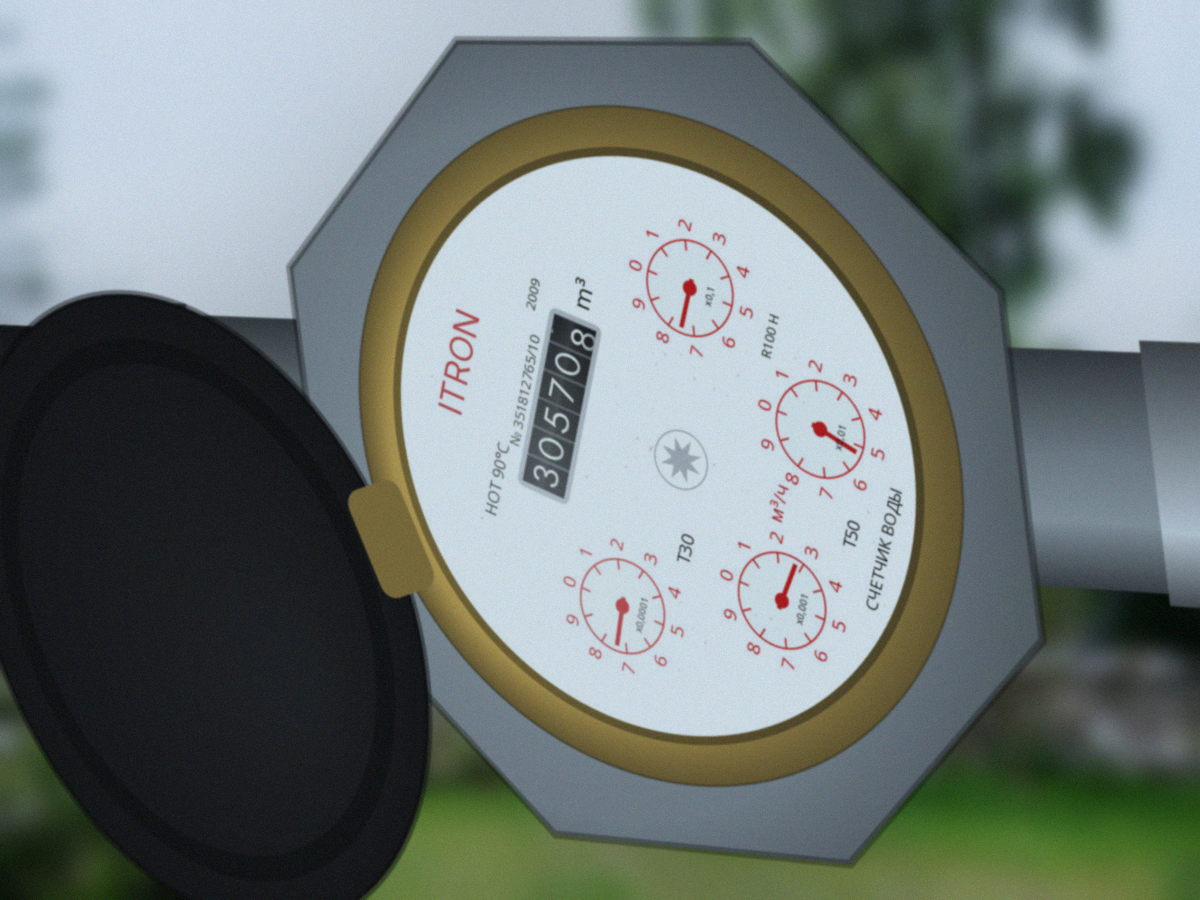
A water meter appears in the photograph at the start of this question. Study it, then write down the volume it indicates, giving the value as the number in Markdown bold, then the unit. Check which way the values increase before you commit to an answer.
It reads **305707.7527** m³
